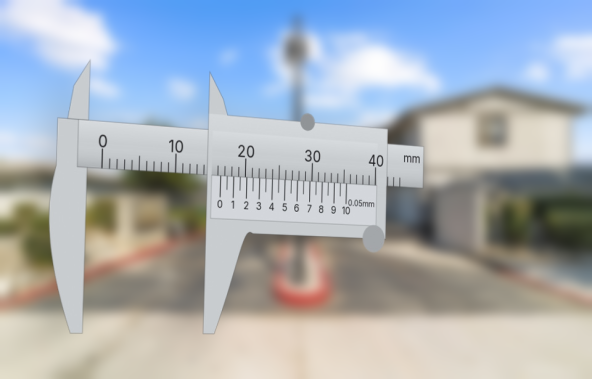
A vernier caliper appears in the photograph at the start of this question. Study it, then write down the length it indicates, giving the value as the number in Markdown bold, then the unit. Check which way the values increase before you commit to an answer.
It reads **16.4** mm
